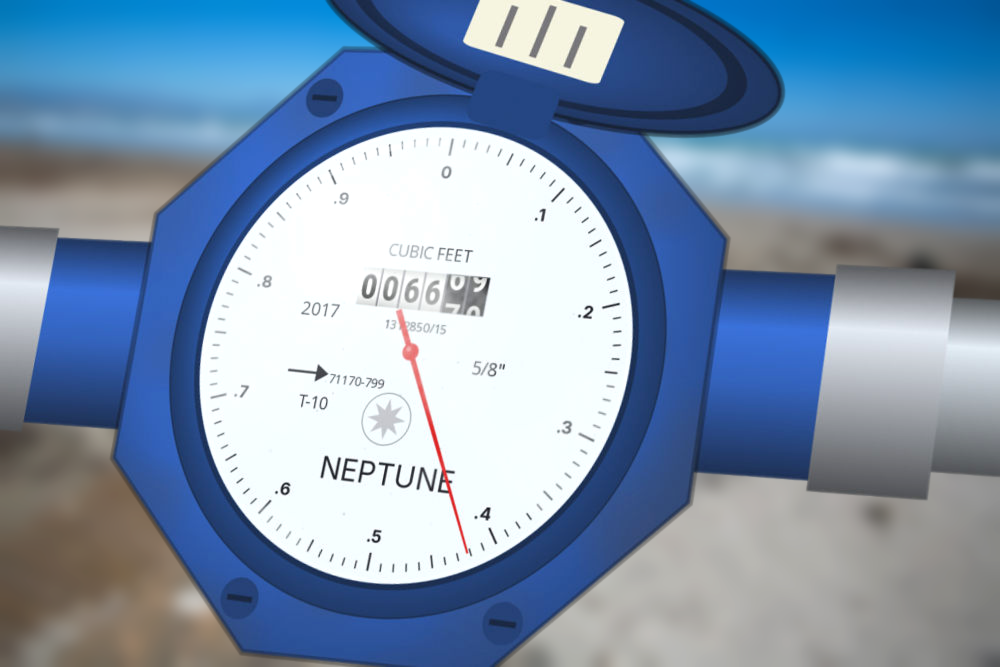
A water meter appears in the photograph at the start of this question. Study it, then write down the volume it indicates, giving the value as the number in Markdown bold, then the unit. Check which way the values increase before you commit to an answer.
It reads **6669.42** ft³
